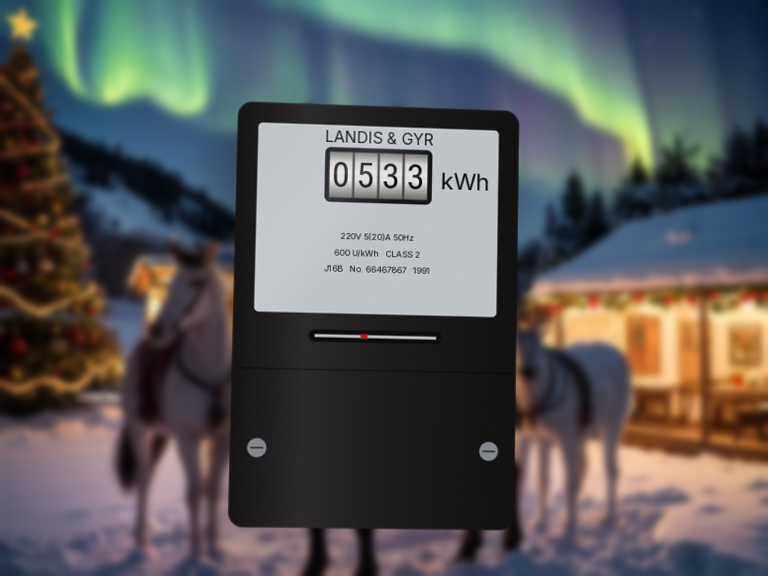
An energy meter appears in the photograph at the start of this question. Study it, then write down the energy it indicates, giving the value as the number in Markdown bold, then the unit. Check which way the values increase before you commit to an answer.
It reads **533** kWh
